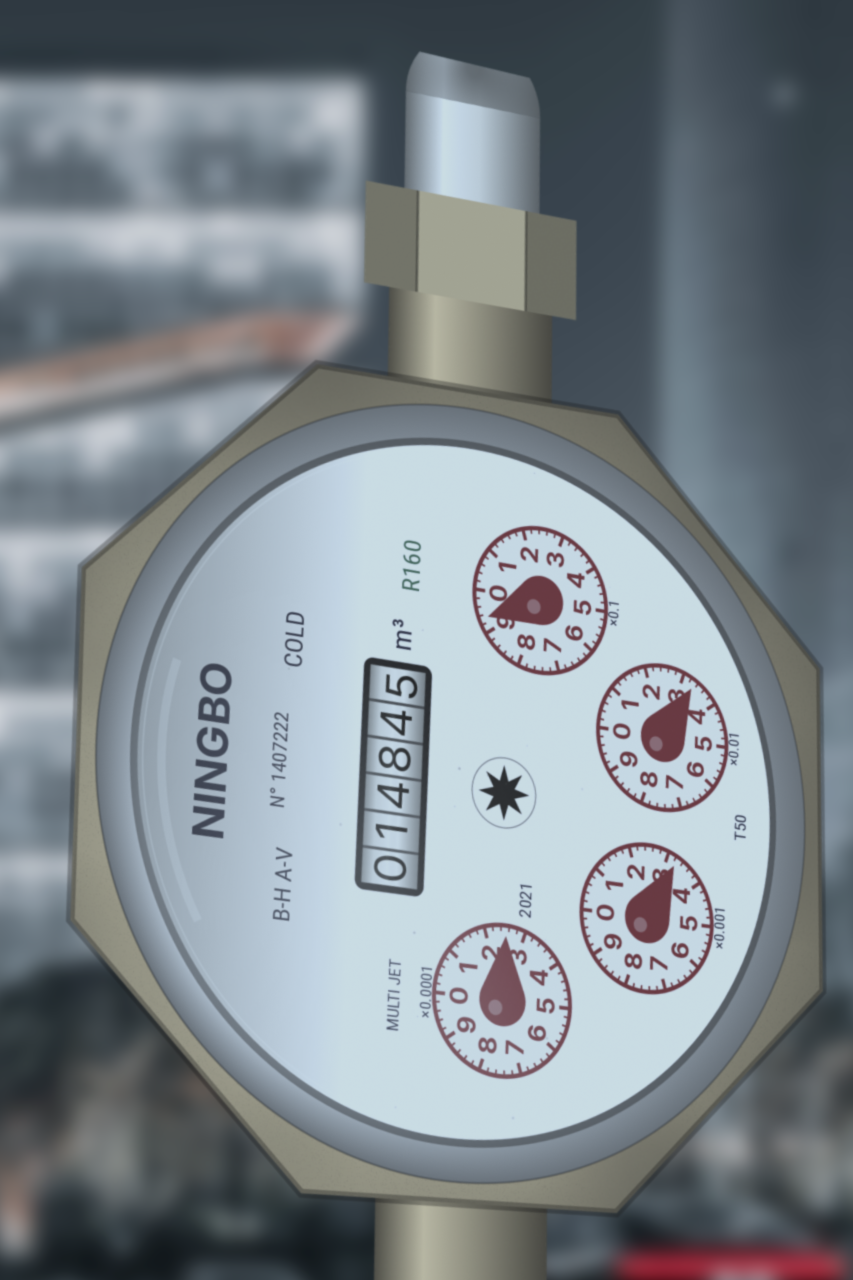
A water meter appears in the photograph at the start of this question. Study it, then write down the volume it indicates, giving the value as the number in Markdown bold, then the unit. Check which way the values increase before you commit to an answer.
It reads **14844.9332** m³
